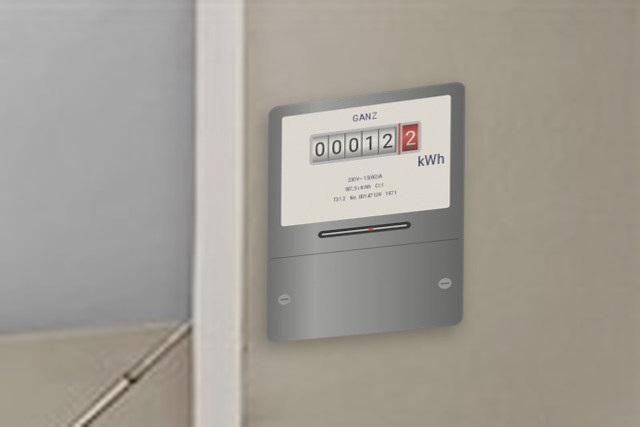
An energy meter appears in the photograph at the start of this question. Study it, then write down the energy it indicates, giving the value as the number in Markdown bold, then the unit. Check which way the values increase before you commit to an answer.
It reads **12.2** kWh
